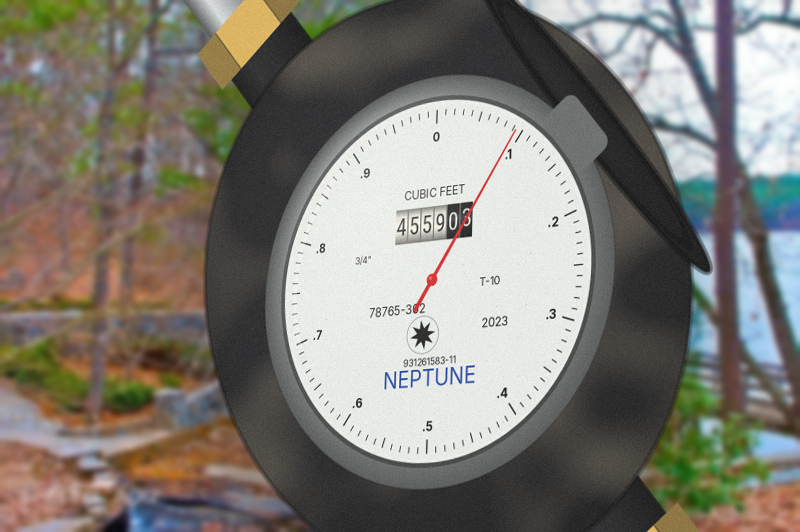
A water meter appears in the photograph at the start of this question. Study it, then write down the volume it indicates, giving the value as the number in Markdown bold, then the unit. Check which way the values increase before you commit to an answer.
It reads **455903.09** ft³
